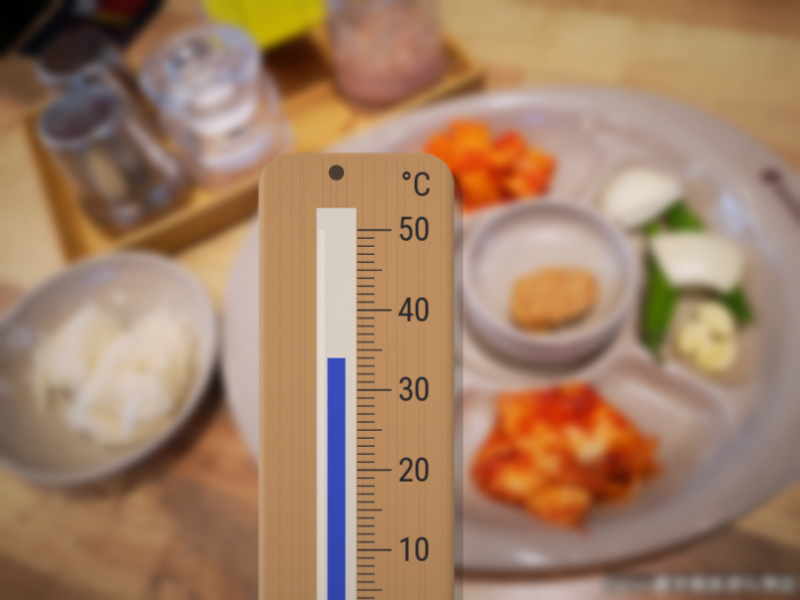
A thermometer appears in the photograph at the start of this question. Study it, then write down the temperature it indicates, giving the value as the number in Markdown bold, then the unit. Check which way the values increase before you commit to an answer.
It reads **34** °C
